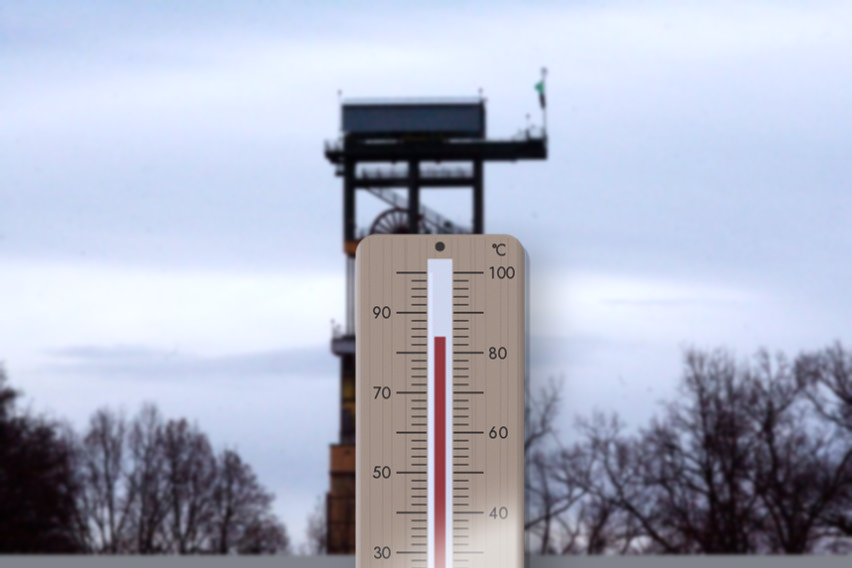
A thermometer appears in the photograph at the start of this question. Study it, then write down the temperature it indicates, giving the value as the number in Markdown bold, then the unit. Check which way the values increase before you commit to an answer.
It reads **84** °C
